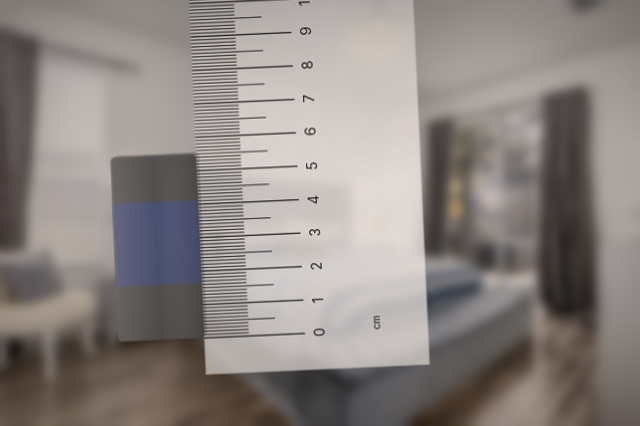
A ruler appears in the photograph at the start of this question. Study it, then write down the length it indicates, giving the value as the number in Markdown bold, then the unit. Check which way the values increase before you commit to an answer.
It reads **5.5** cm
